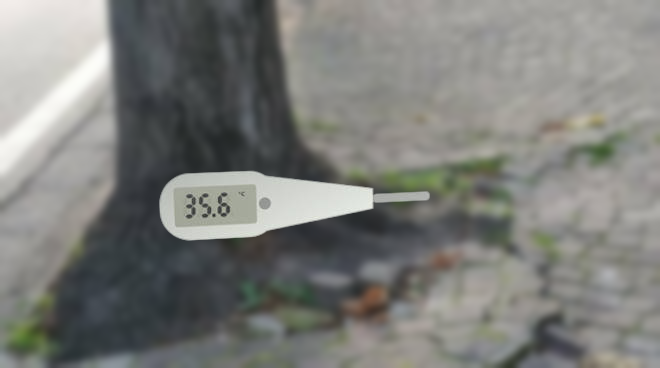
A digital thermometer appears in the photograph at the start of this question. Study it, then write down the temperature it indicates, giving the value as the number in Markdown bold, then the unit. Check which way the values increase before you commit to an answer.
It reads **35.6** °C
